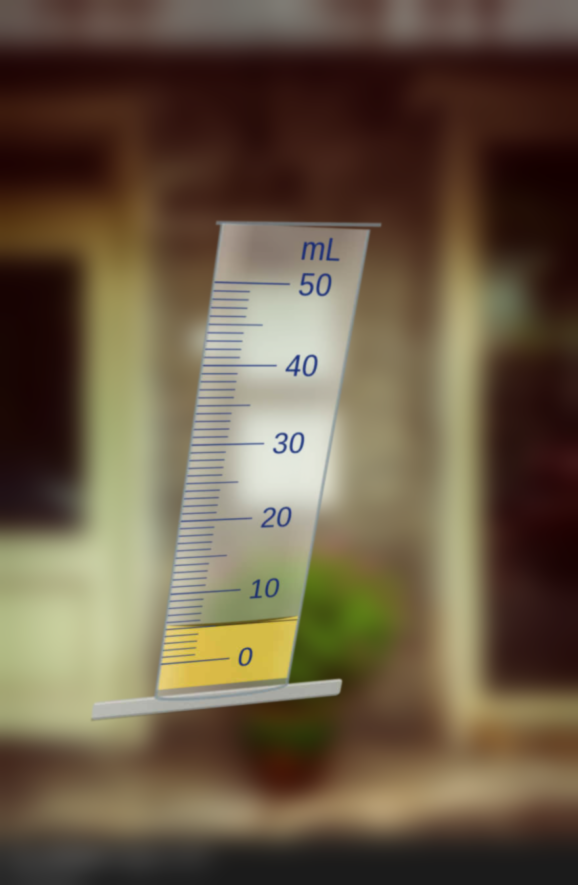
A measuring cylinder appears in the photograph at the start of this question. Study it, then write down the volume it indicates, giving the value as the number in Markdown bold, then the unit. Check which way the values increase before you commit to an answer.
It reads **5** mL
